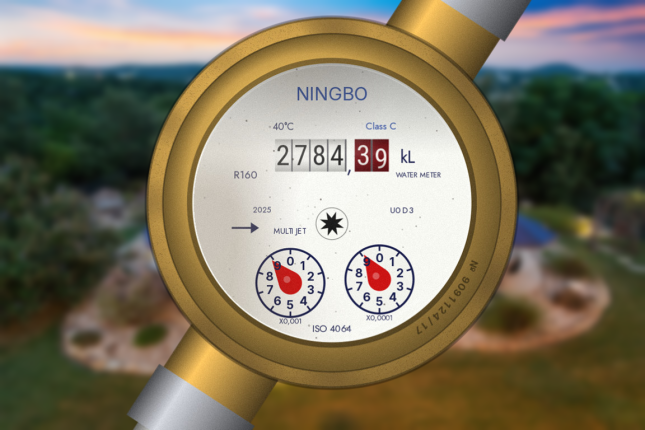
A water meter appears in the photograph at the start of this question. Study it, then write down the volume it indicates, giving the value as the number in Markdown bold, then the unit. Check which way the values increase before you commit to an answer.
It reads **2784.3889** kL
